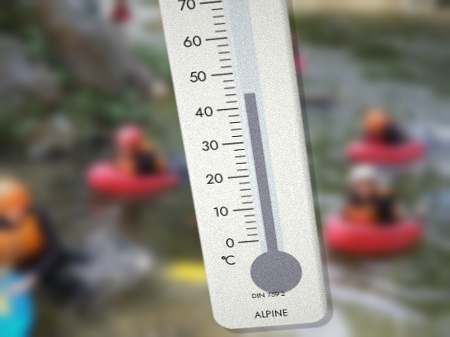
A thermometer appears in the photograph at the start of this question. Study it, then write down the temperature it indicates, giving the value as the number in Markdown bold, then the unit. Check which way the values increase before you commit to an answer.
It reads **44** °C
